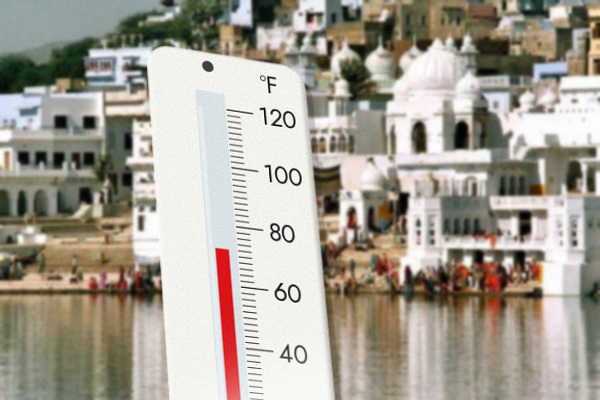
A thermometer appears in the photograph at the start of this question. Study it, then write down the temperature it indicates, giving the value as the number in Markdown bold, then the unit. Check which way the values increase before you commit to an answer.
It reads **72** °F
